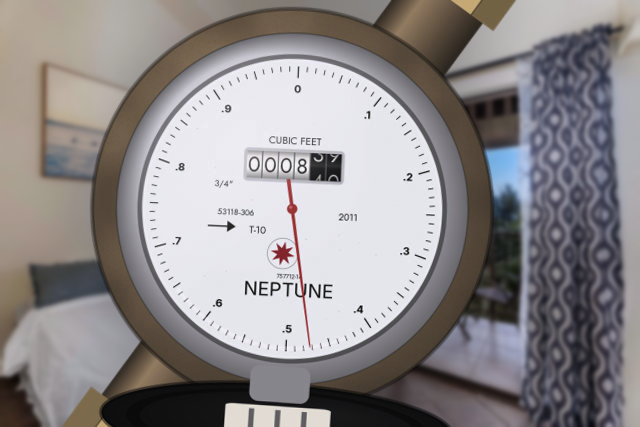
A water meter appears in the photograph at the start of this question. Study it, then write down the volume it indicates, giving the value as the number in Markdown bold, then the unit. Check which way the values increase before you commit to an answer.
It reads **839.47** ft³
